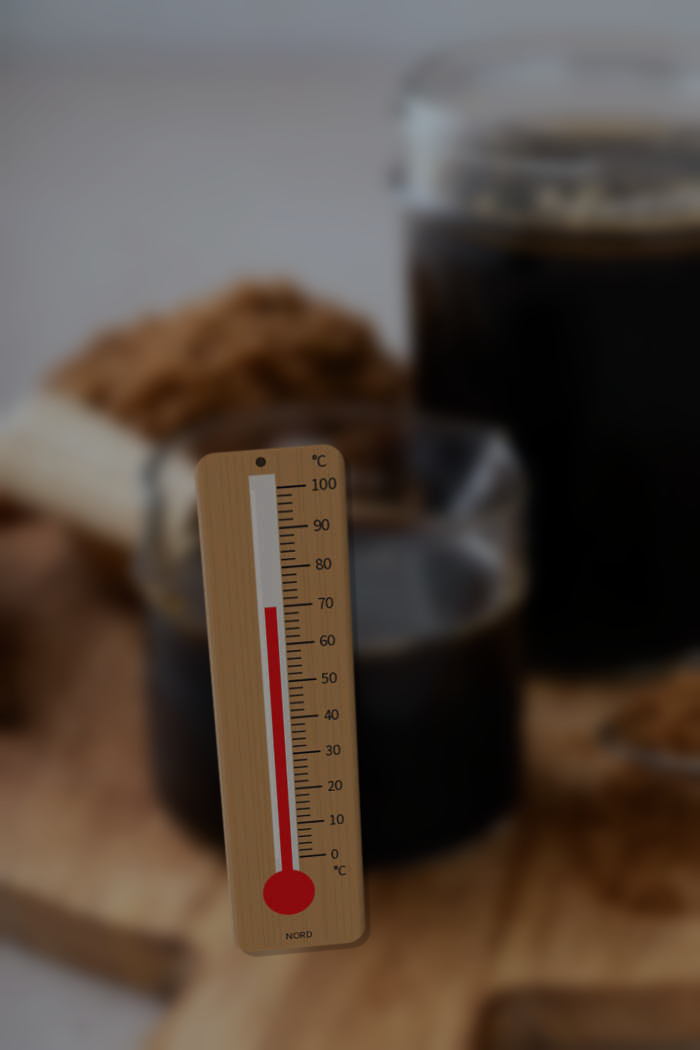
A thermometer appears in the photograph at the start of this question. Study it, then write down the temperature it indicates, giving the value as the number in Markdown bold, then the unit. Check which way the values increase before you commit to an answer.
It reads **70** °C
